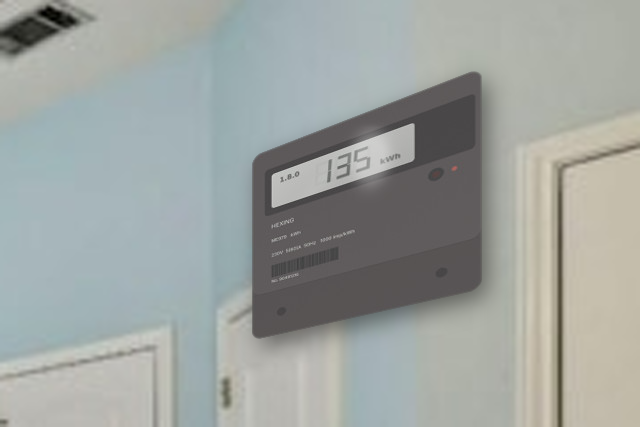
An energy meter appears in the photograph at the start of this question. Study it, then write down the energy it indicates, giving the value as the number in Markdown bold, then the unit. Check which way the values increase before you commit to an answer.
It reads **135** kWh
